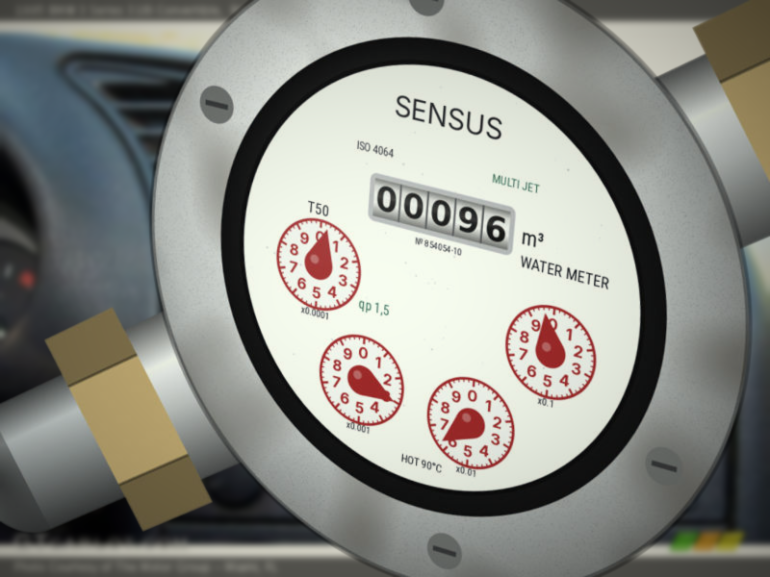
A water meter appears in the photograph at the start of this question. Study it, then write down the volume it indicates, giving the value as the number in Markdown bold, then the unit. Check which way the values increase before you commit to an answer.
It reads **95.9630** m³
